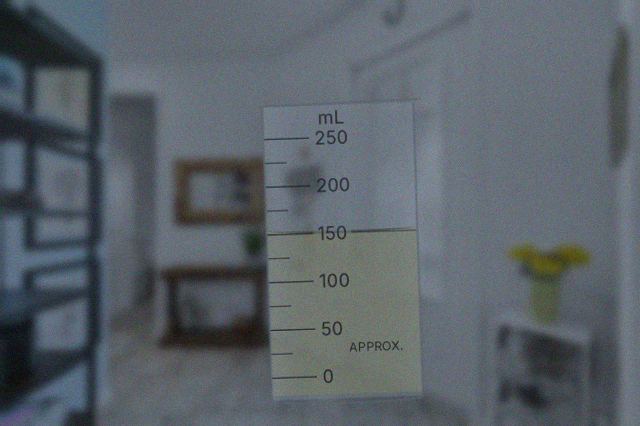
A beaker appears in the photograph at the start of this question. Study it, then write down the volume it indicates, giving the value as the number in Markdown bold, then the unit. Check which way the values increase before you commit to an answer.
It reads **150** mL
